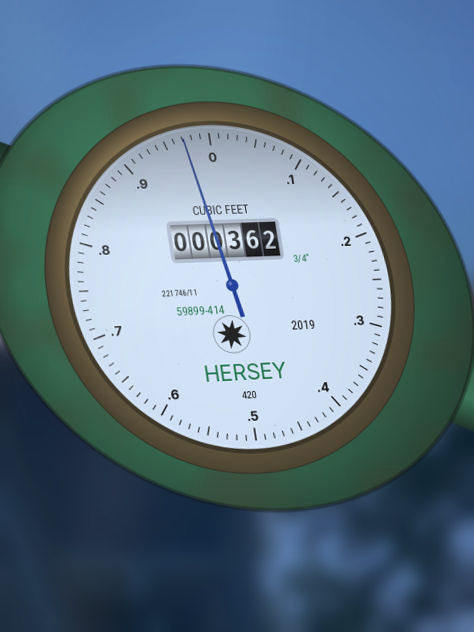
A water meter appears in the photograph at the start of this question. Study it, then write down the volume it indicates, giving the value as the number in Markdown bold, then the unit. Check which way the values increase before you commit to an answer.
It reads **361.97** ft³
